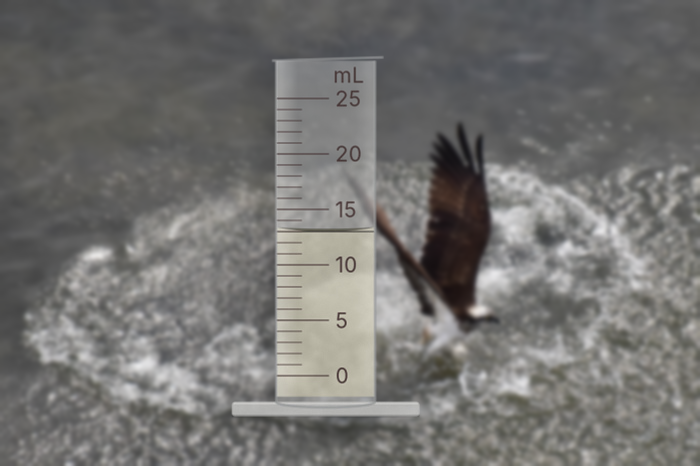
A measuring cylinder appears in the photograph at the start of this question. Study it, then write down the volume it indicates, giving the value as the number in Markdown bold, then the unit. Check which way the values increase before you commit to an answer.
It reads **13** mL
